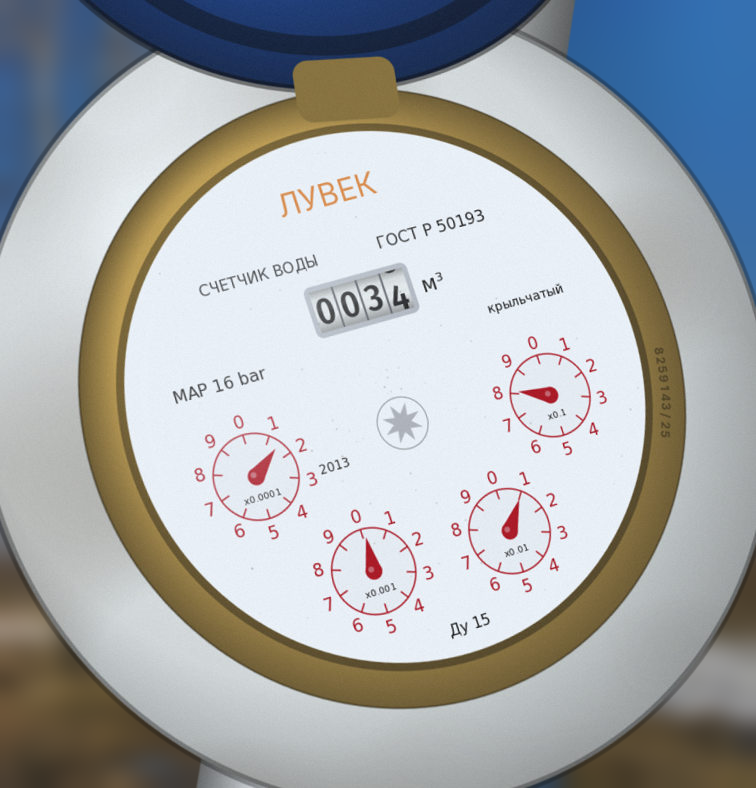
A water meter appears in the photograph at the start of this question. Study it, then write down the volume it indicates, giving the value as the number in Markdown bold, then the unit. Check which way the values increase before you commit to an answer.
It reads **33.8101** m³
